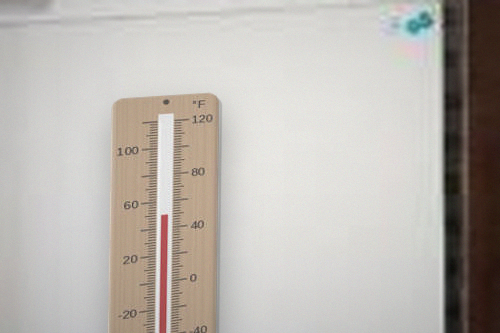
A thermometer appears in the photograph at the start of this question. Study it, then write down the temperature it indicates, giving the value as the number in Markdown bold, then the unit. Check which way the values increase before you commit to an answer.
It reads **50** °F
